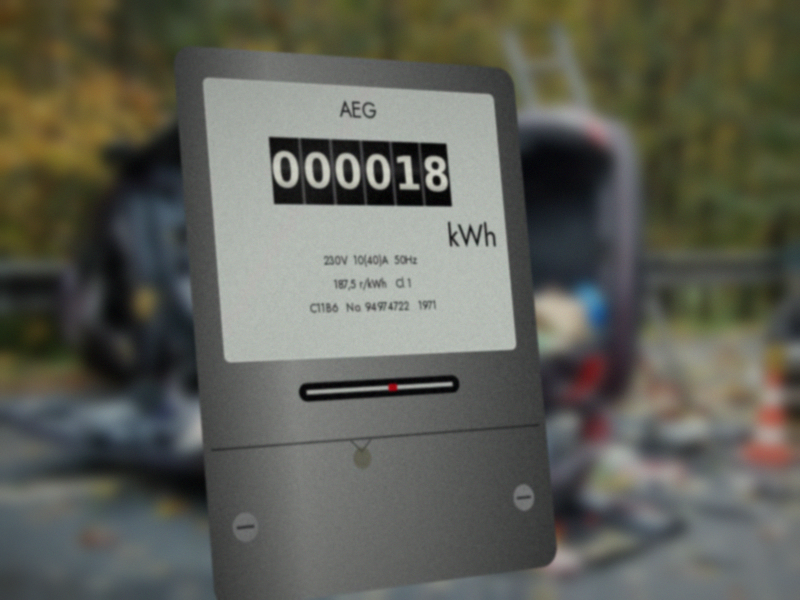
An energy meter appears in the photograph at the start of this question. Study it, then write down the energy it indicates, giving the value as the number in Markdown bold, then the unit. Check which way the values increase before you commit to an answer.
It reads **18** kWh
